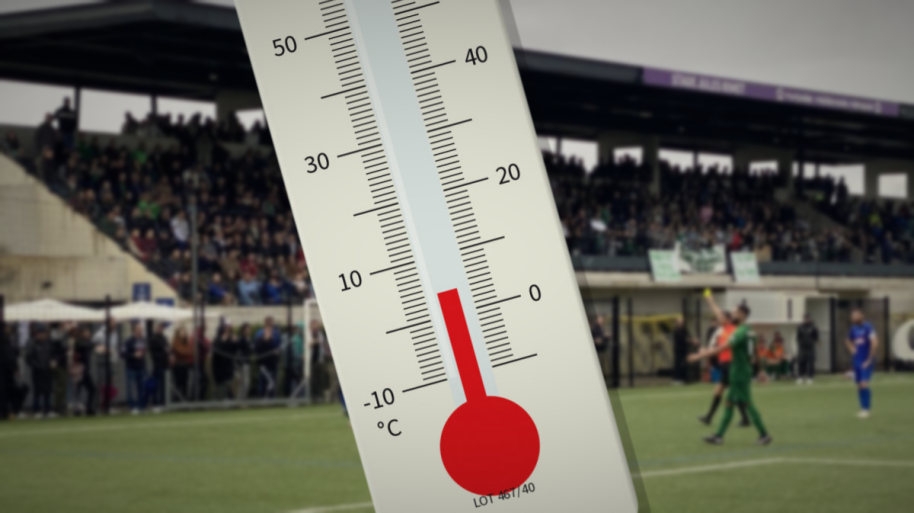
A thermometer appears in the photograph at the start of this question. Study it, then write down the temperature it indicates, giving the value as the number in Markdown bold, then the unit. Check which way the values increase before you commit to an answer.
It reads **4** °C
